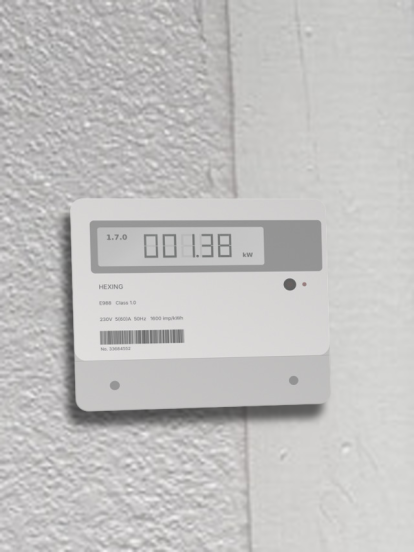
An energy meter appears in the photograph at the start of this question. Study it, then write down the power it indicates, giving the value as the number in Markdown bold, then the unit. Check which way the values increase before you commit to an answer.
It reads **1.38** kW
